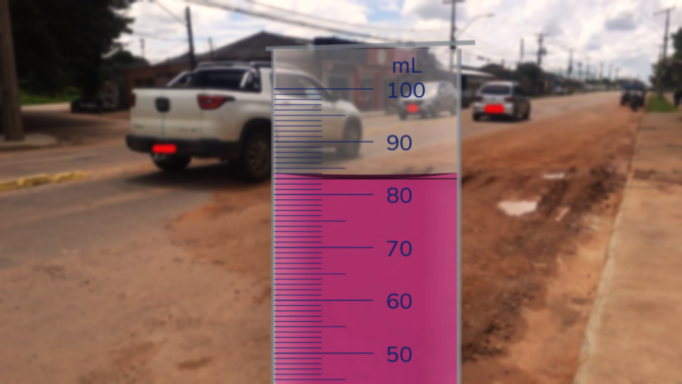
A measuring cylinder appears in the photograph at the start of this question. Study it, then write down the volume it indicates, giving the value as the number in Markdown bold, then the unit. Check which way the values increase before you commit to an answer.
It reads **83** mL
